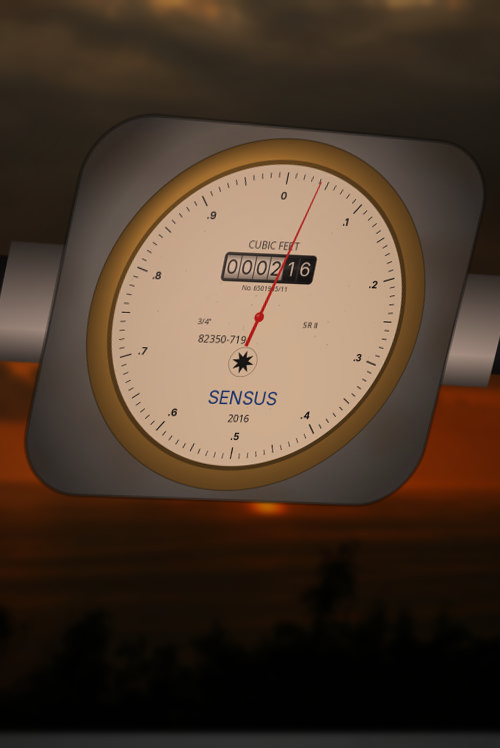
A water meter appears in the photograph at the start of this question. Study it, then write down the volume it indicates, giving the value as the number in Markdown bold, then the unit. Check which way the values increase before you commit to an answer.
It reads **216.04** ft³
